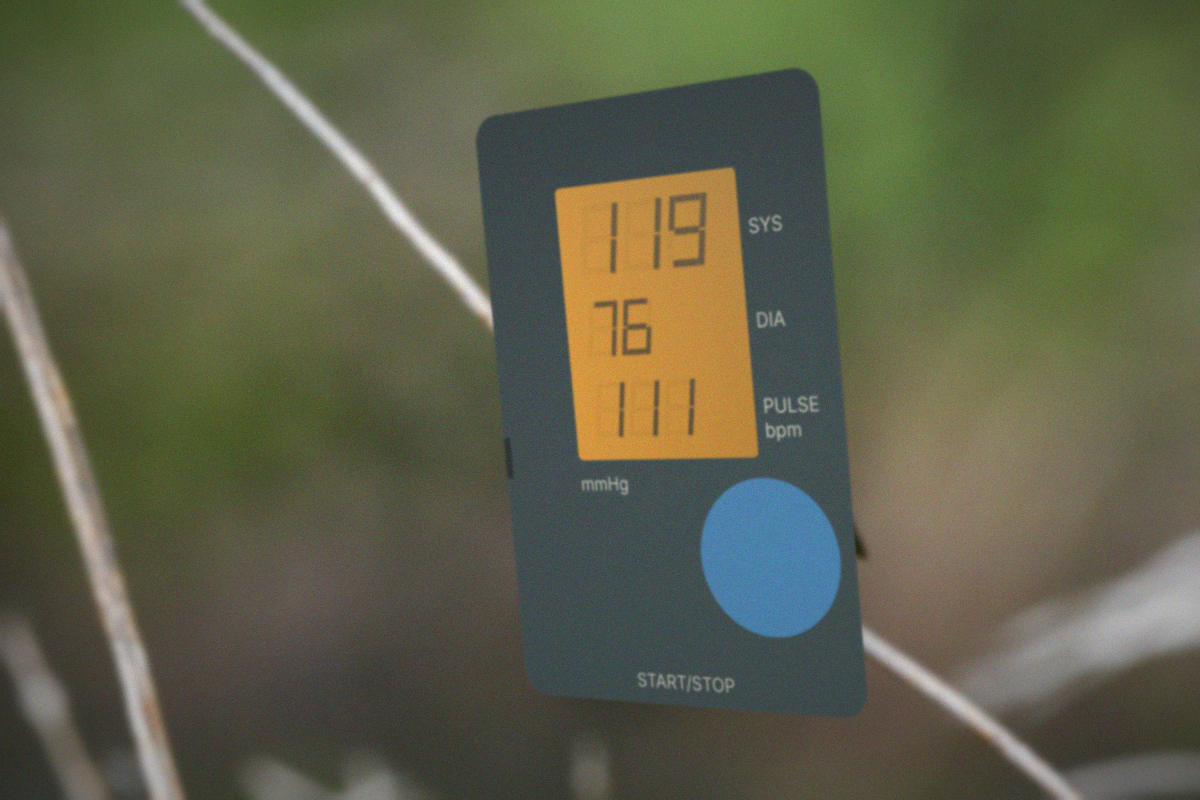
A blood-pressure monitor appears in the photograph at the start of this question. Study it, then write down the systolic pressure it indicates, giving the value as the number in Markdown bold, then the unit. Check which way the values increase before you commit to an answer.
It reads **119** mmHg
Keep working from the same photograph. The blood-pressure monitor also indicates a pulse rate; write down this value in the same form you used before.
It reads **111** bpm
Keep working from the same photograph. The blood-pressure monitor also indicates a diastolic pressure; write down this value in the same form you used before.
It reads **76** mmHg
